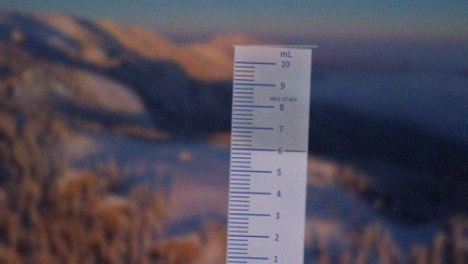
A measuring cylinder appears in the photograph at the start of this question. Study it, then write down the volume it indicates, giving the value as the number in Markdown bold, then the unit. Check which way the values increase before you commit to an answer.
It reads **6** mL
